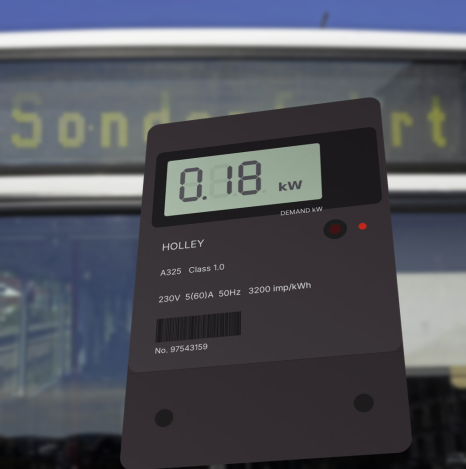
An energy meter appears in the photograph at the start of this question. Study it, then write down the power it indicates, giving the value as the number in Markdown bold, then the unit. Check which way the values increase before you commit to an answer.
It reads **0.18** kW
